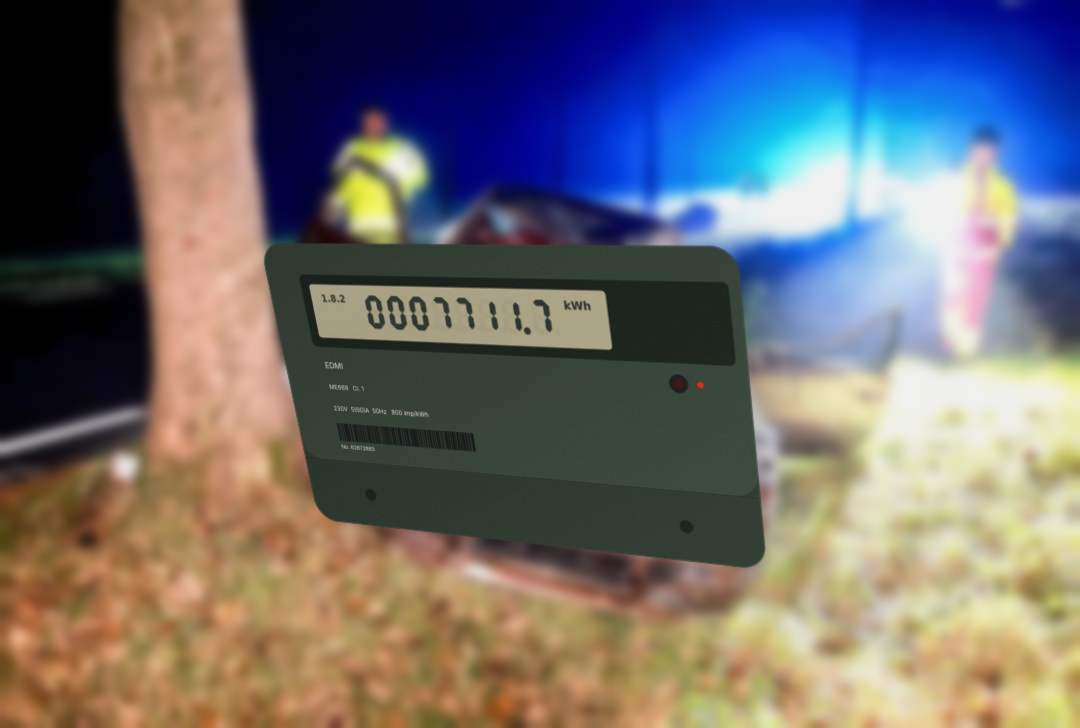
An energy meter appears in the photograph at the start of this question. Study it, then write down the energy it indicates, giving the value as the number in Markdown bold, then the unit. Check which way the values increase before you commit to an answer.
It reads **7711.7** kWh
